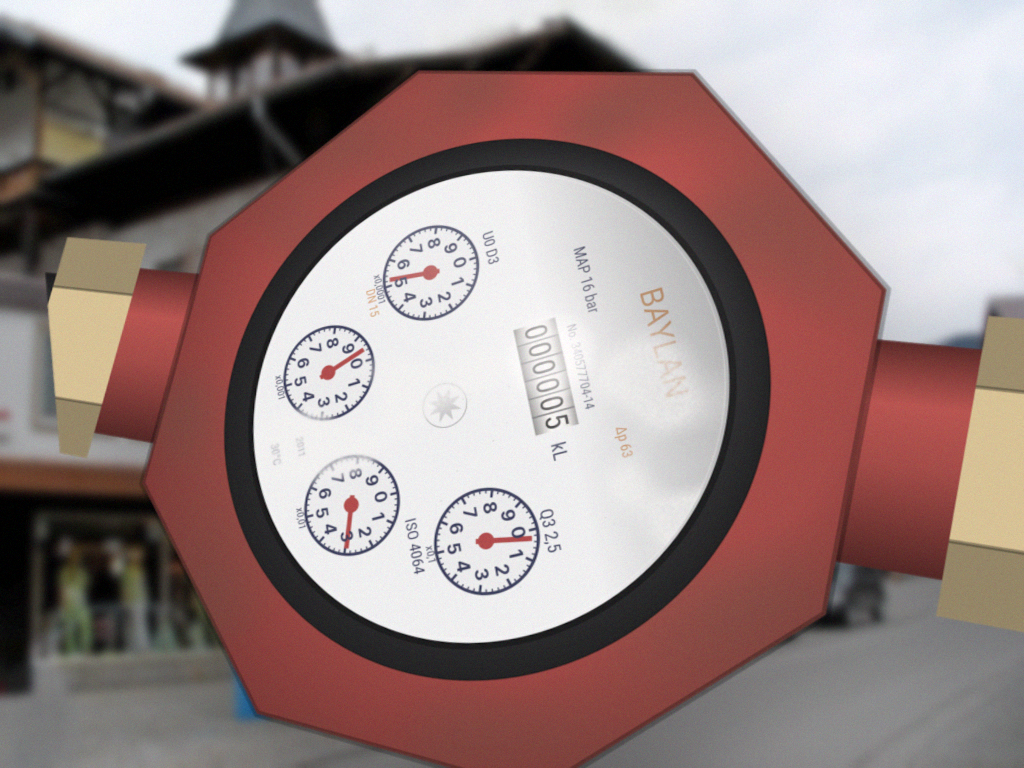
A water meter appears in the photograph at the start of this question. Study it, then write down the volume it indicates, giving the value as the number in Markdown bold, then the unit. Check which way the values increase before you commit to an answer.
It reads **5.0295** kL
